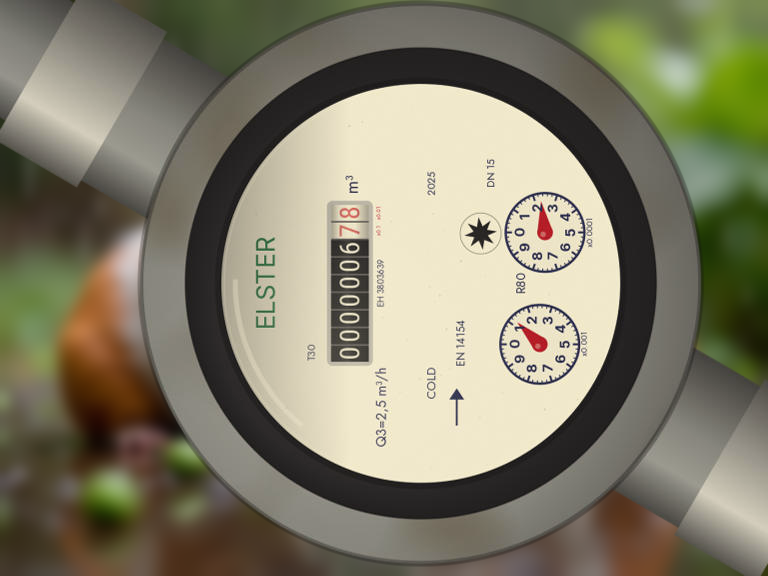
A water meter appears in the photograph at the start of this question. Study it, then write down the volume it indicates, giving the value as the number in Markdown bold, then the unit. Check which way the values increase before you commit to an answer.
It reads **6.7812** m³
